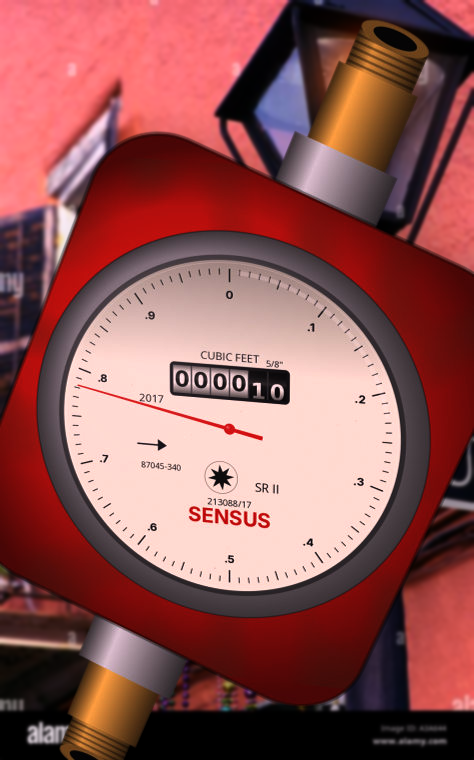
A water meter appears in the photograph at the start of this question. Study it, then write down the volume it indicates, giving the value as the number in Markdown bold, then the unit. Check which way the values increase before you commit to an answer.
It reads **9.78** ft³
